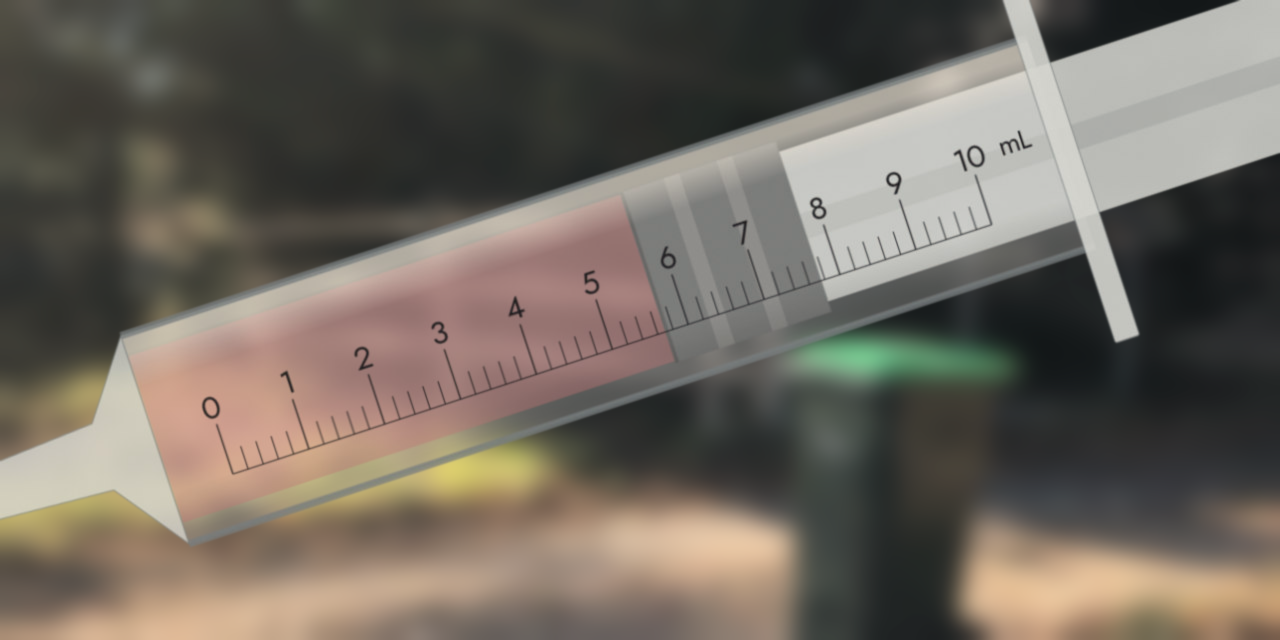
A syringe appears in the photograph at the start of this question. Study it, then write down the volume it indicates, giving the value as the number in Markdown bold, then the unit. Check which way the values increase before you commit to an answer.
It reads **5.7** mL
